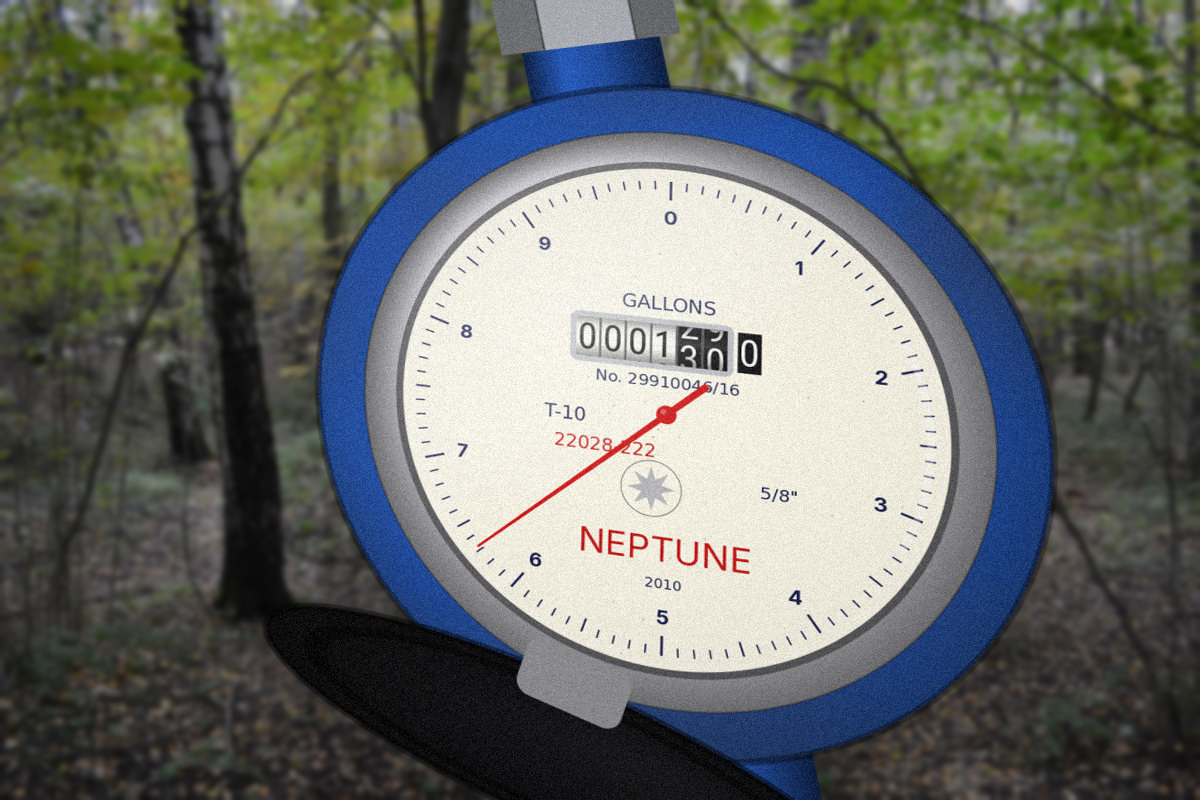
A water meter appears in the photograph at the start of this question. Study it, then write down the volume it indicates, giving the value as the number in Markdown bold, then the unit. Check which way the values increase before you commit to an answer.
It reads **1296.3** gal
